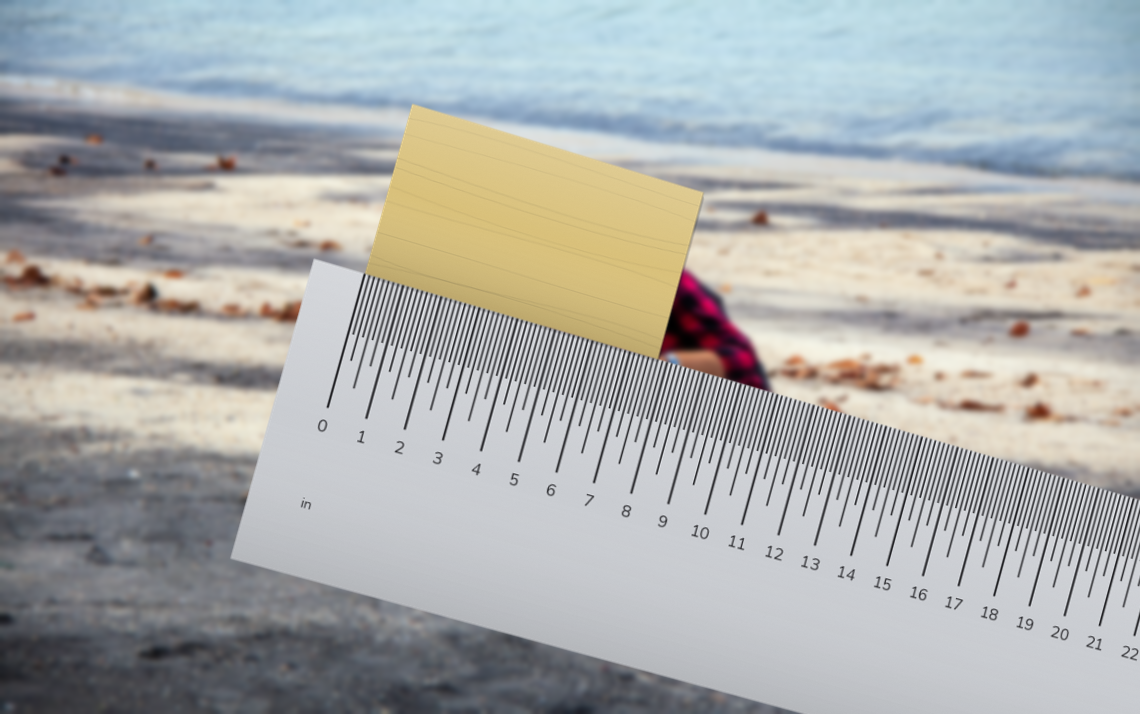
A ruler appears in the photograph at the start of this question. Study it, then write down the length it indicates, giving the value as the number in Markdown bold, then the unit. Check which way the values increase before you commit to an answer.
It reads **7.75** in
